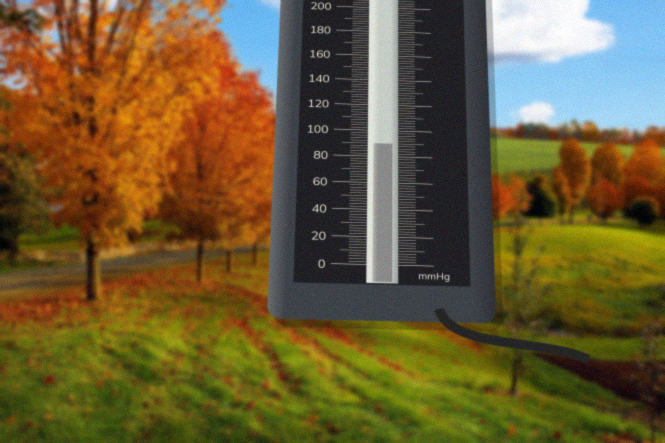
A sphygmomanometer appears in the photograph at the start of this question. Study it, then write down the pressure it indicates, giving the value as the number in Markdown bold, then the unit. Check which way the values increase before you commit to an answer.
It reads **90** mmHg
